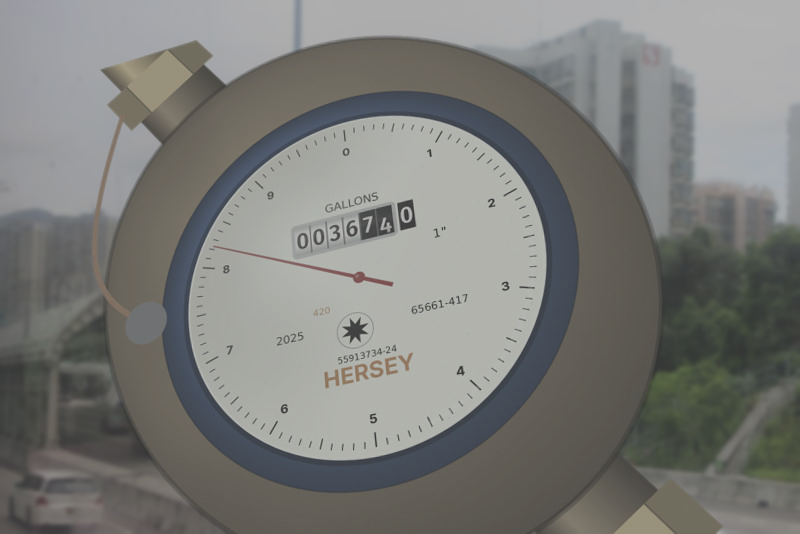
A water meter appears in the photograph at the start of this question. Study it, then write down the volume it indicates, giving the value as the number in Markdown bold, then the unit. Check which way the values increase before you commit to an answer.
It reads **36738.2** gal
